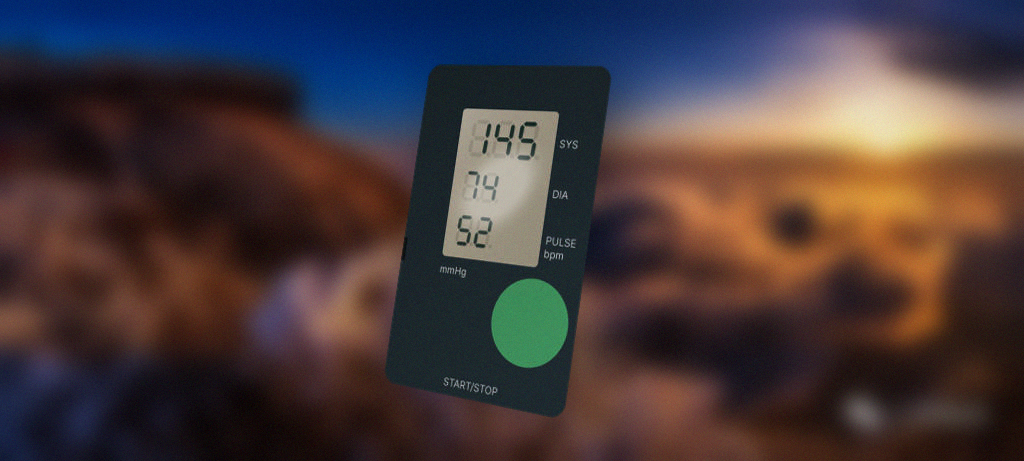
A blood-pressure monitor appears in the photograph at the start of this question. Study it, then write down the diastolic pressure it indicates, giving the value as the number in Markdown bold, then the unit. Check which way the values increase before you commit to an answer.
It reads **74** mmHg
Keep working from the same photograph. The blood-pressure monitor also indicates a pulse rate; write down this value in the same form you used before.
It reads **52** bpm
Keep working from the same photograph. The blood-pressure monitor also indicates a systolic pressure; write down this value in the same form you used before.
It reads **145** mmHg
